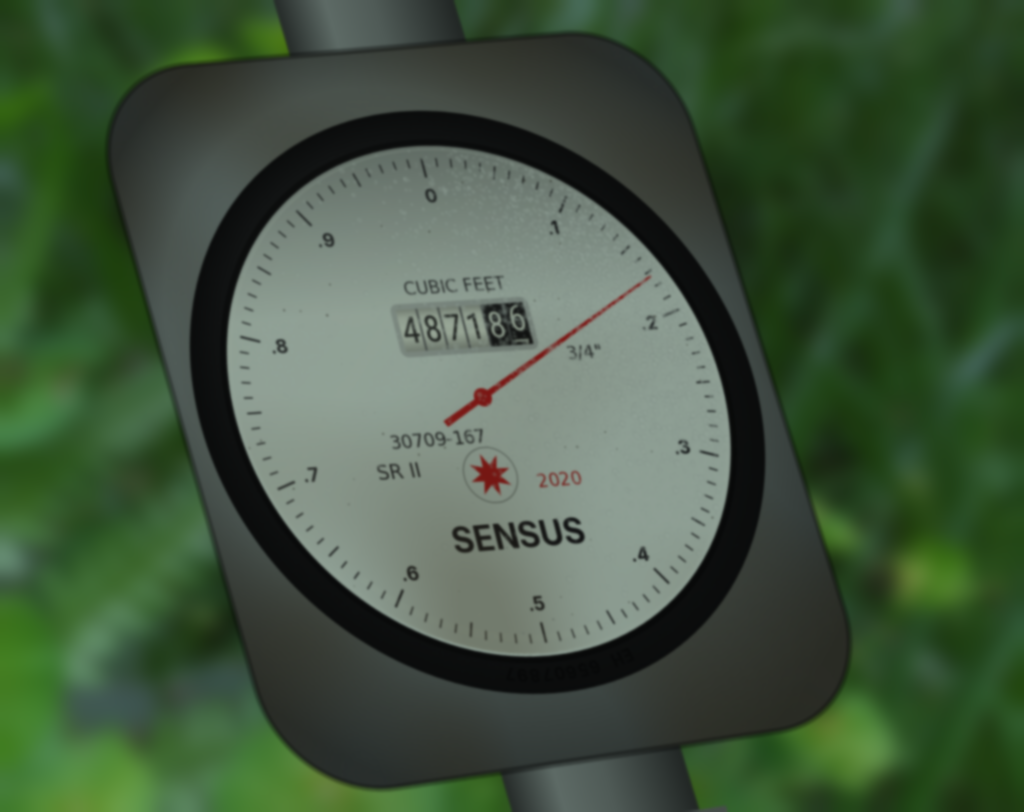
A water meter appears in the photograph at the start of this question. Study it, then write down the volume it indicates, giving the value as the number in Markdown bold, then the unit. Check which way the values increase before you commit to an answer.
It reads **487186.17** ft³
